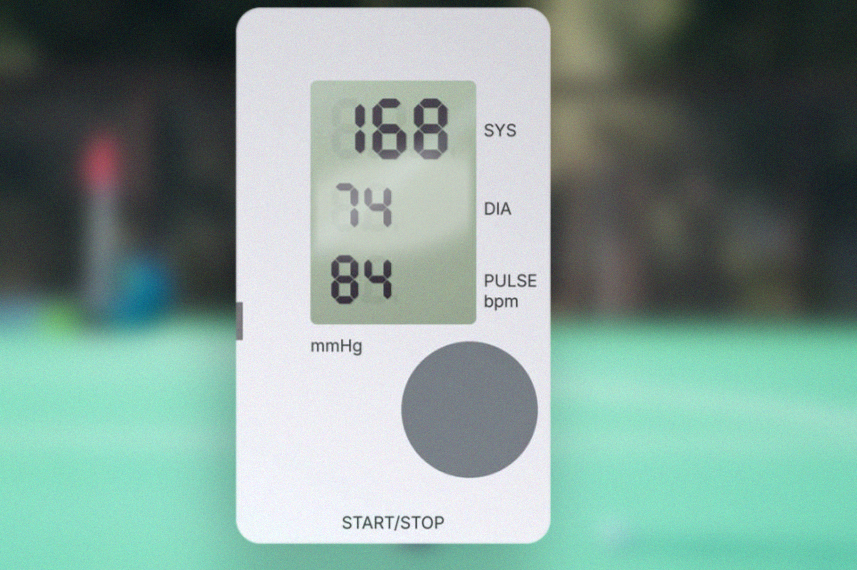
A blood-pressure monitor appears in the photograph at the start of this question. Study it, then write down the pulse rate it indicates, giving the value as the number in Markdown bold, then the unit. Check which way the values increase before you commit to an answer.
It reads **84** bpm
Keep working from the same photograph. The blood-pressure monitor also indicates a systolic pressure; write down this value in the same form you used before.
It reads **168** mmHg
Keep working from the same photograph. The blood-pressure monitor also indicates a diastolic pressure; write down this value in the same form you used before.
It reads **74** mmHg
